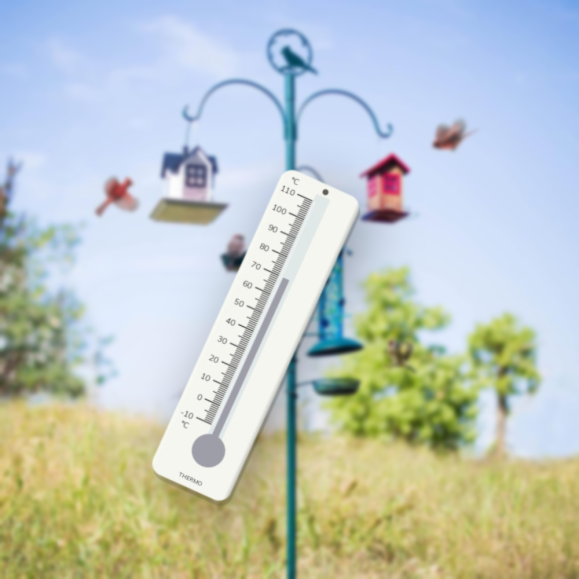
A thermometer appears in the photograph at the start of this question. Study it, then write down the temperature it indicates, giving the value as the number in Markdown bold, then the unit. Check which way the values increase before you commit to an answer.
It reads **70** °C
